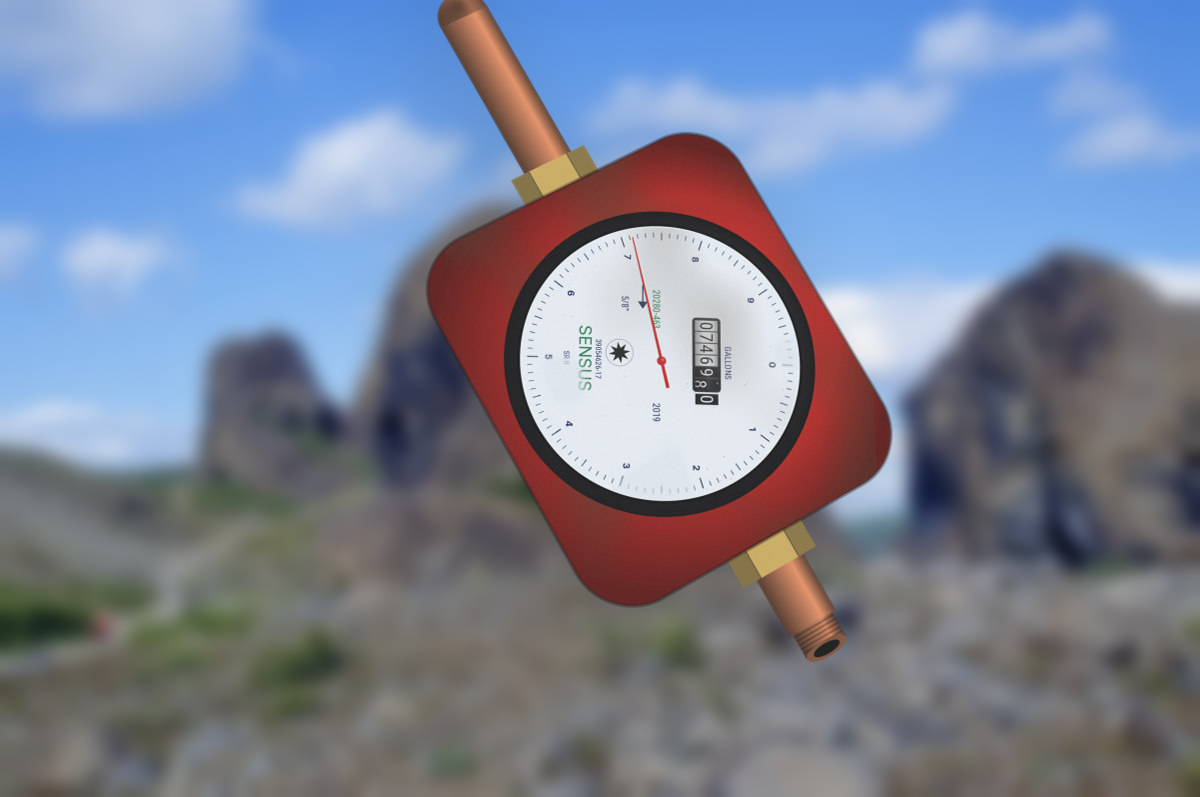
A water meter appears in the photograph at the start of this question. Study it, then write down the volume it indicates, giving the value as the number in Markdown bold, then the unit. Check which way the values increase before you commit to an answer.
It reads **746977.1** gal
